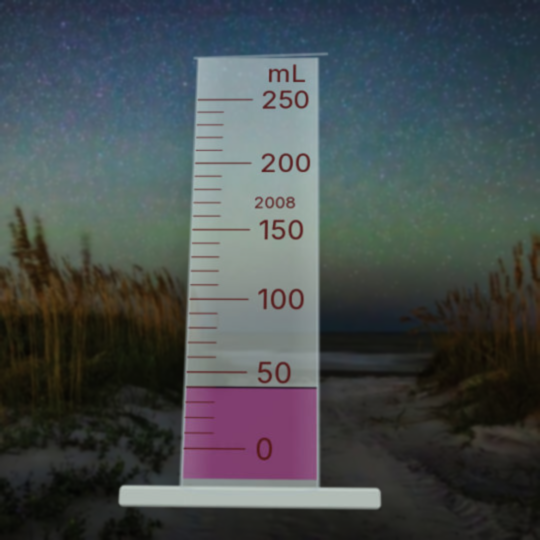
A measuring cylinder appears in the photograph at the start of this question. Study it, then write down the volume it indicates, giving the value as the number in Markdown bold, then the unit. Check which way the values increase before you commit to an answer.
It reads **40** mL
